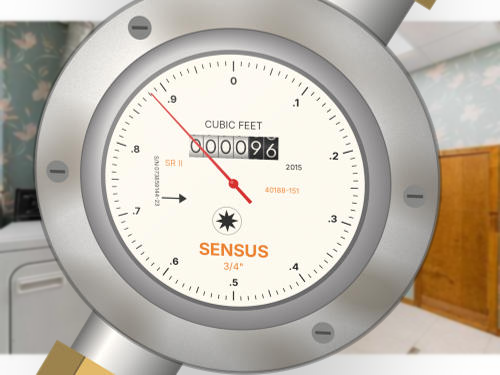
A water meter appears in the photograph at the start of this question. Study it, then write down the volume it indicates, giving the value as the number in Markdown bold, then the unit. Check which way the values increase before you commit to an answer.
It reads **95.88** ft³
